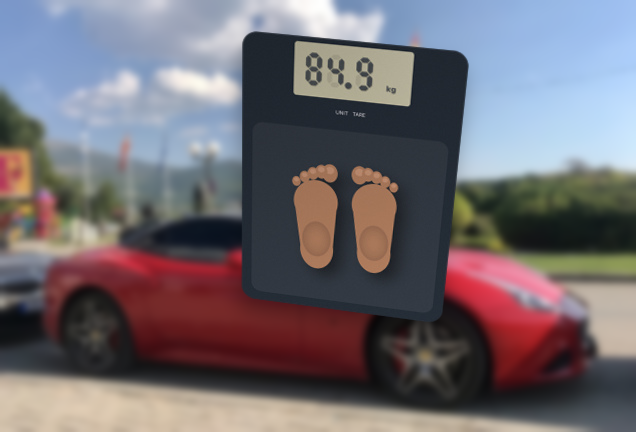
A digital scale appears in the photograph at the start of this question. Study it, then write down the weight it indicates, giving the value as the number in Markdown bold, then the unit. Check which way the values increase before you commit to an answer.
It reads **84.9** kg
